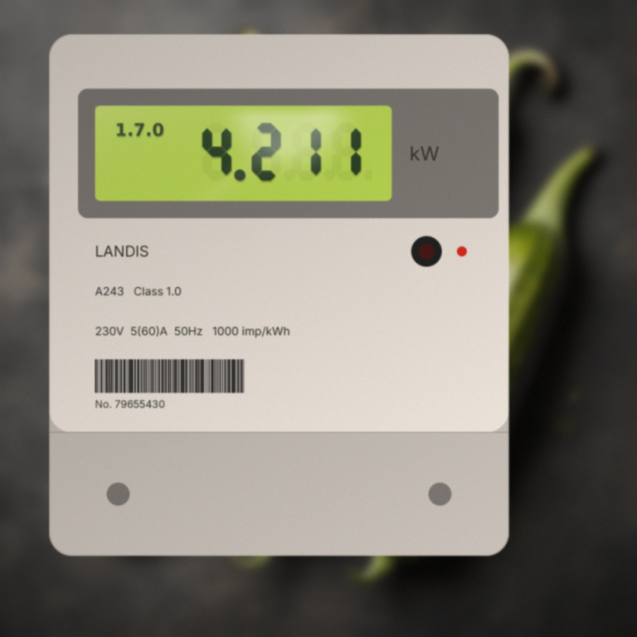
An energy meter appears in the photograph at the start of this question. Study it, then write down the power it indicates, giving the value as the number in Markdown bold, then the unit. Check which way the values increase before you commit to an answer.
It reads **4.211** kW
